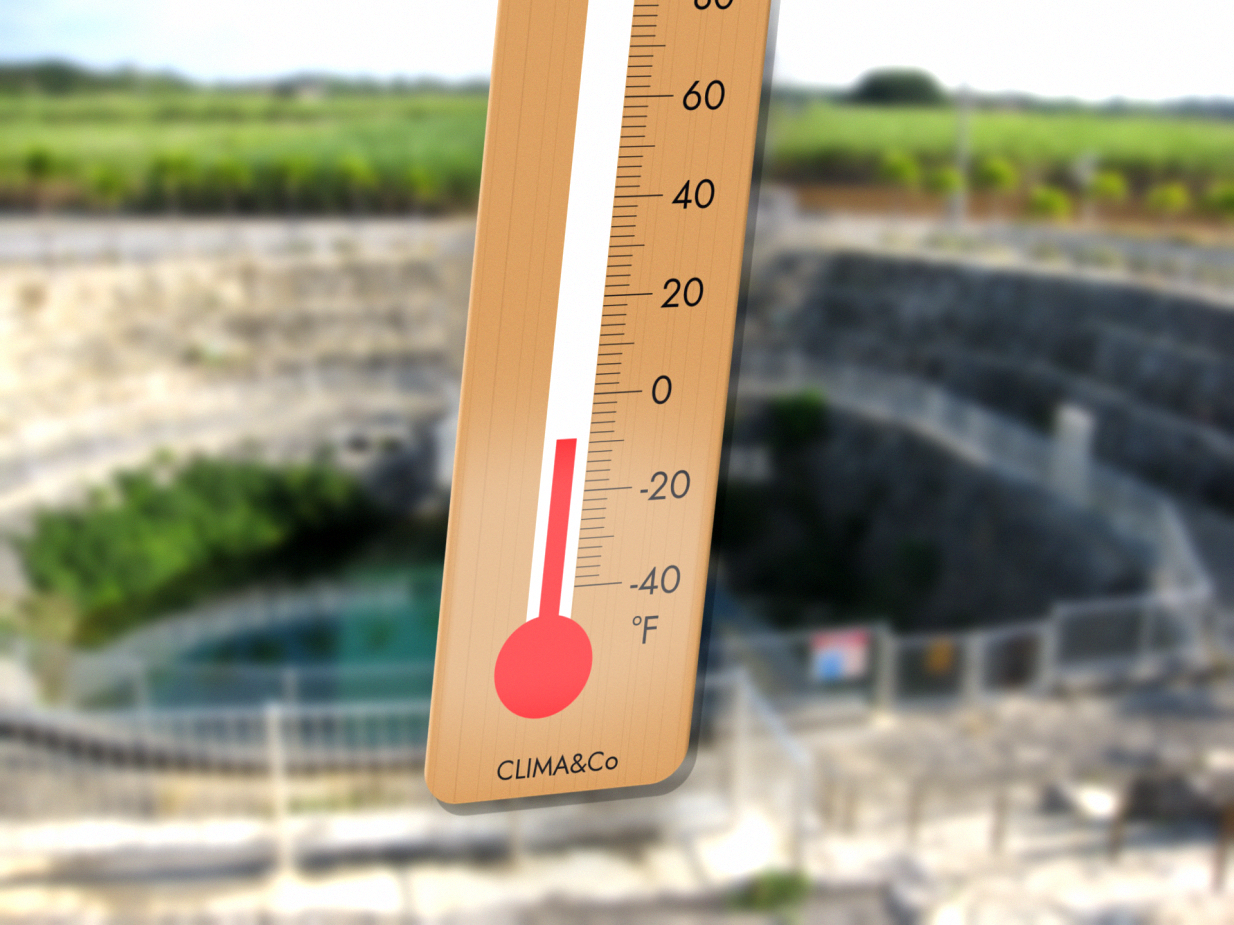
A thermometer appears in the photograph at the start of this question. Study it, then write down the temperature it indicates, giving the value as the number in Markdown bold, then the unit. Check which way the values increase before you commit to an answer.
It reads **-9** °F
